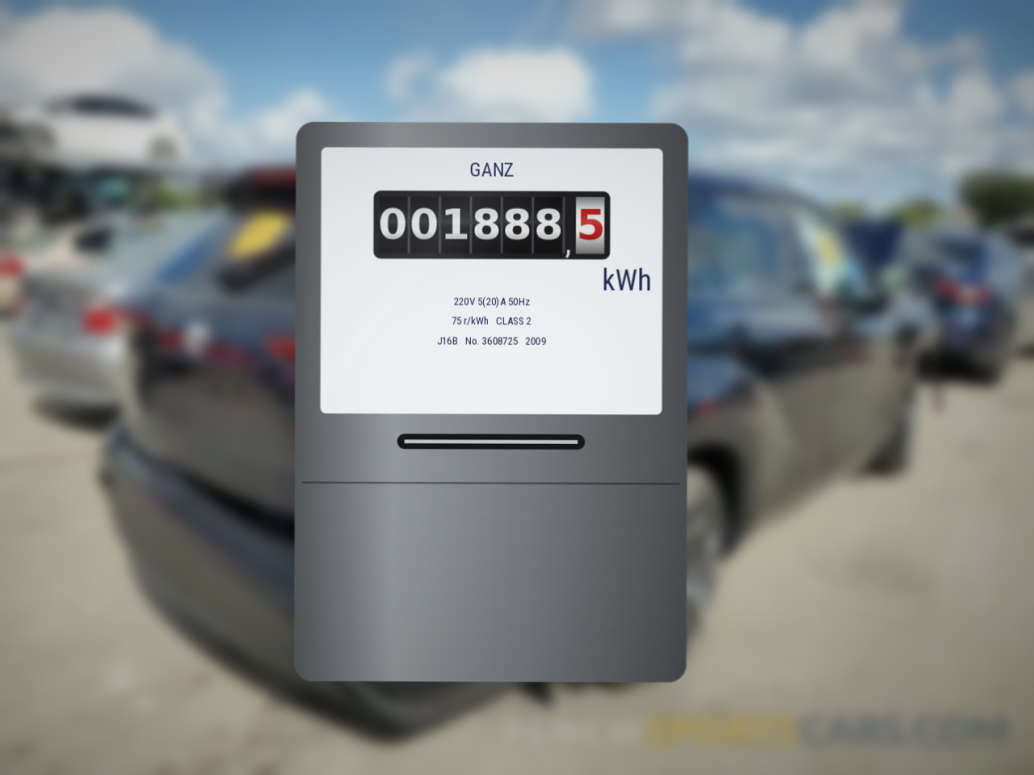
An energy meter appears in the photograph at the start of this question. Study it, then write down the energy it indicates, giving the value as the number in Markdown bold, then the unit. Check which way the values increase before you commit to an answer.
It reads **1888.5** kWh
